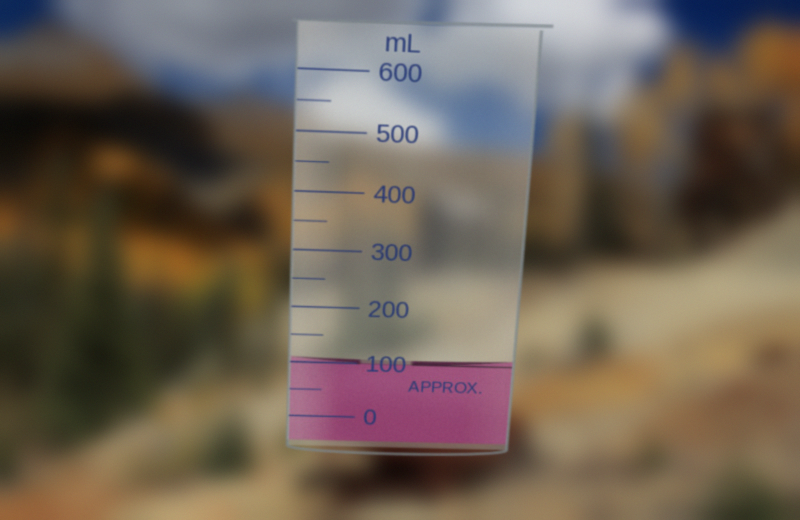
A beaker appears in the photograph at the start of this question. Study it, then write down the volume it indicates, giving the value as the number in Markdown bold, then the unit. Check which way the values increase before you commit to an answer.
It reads **100** mL
